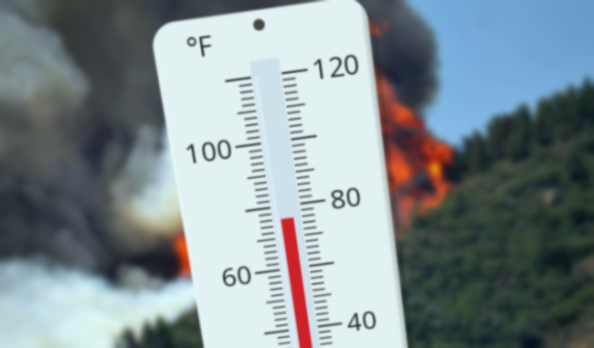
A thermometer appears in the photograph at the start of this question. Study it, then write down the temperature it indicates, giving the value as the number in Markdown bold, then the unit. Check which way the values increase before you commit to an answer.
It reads **76** °F
